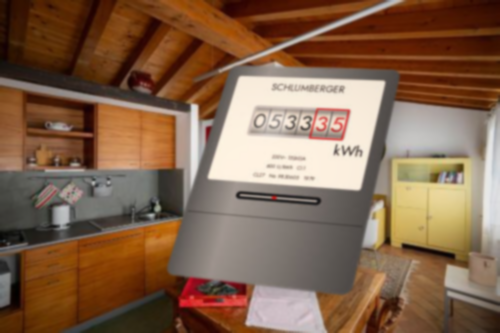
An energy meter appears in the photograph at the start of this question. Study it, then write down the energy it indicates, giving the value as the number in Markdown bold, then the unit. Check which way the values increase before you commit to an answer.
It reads **533.35** kWh
